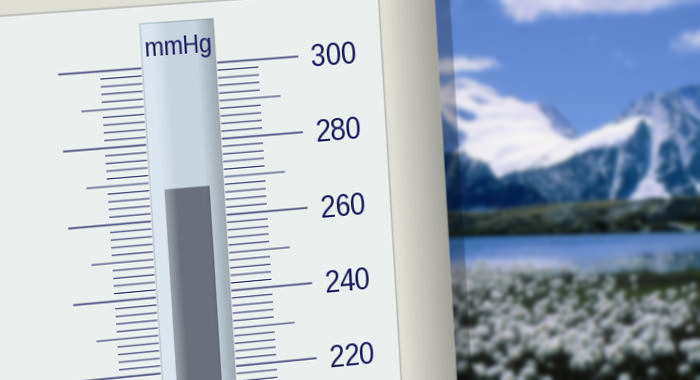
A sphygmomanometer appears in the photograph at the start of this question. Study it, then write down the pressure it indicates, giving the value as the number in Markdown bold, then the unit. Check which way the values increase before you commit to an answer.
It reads **268** mmHg
